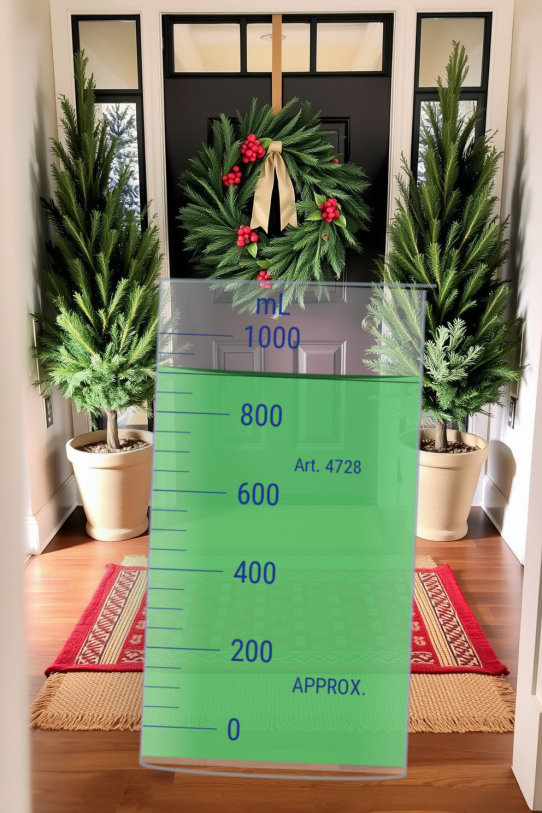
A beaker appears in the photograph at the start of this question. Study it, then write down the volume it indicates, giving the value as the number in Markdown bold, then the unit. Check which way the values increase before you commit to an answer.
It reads **900** mL
